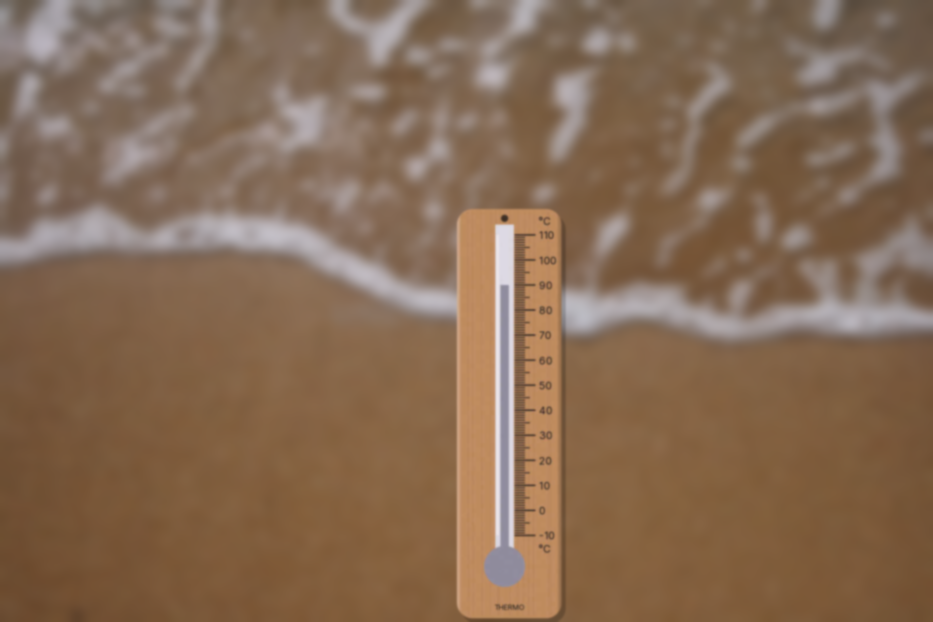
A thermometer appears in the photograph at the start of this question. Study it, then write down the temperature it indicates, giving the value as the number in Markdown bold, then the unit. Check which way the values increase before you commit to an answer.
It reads **90** °C
